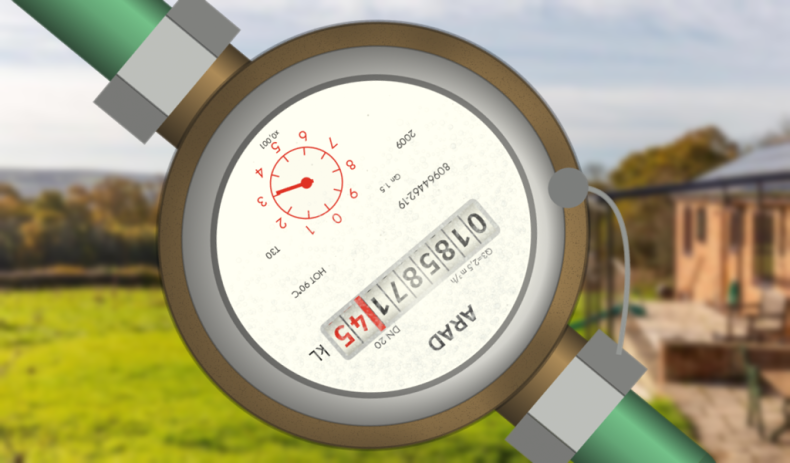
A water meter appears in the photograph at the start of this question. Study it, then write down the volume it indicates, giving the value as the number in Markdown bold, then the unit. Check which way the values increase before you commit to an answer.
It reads **185871.453** kL
